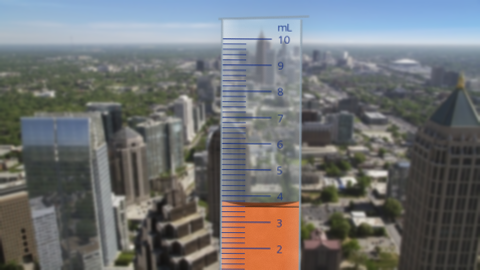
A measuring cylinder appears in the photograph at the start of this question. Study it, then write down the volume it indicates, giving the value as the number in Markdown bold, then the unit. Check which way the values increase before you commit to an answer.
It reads **3.6** mL
